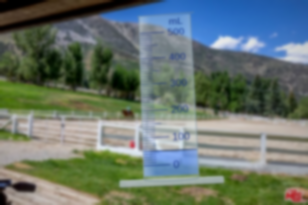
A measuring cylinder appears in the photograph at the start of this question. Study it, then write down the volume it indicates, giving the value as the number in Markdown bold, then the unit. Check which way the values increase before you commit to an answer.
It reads **50** mL
